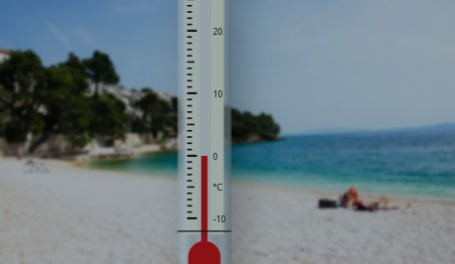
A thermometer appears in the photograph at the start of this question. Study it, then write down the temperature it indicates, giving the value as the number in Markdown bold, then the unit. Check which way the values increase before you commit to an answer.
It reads **0** °C
